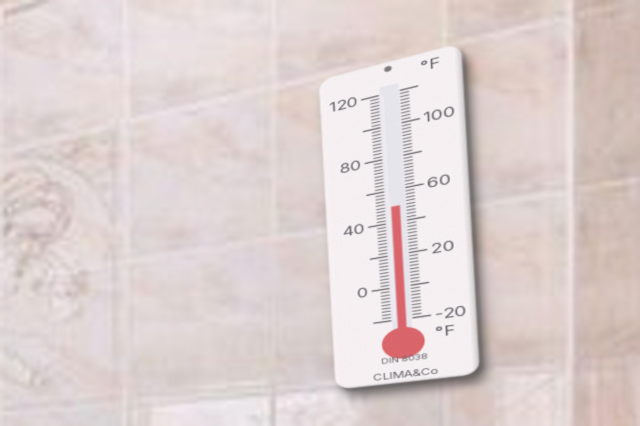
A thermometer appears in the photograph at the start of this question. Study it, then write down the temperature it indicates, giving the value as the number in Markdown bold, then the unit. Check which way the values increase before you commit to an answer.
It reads **50** °F
